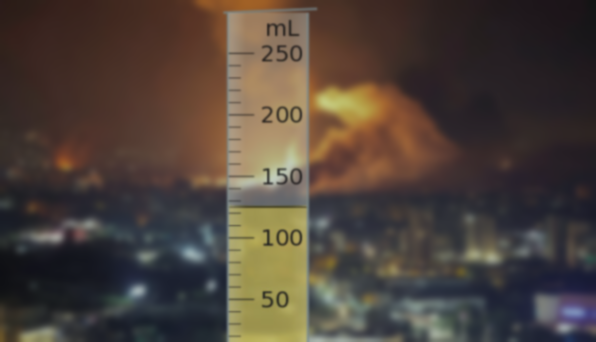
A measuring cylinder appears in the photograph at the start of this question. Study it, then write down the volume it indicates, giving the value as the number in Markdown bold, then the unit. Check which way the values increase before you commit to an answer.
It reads **125** mL
